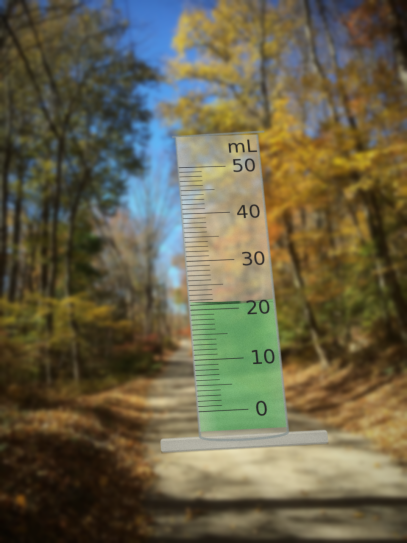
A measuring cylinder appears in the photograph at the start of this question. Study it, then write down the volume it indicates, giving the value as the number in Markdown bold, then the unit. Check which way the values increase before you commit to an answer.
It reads **21** mL
